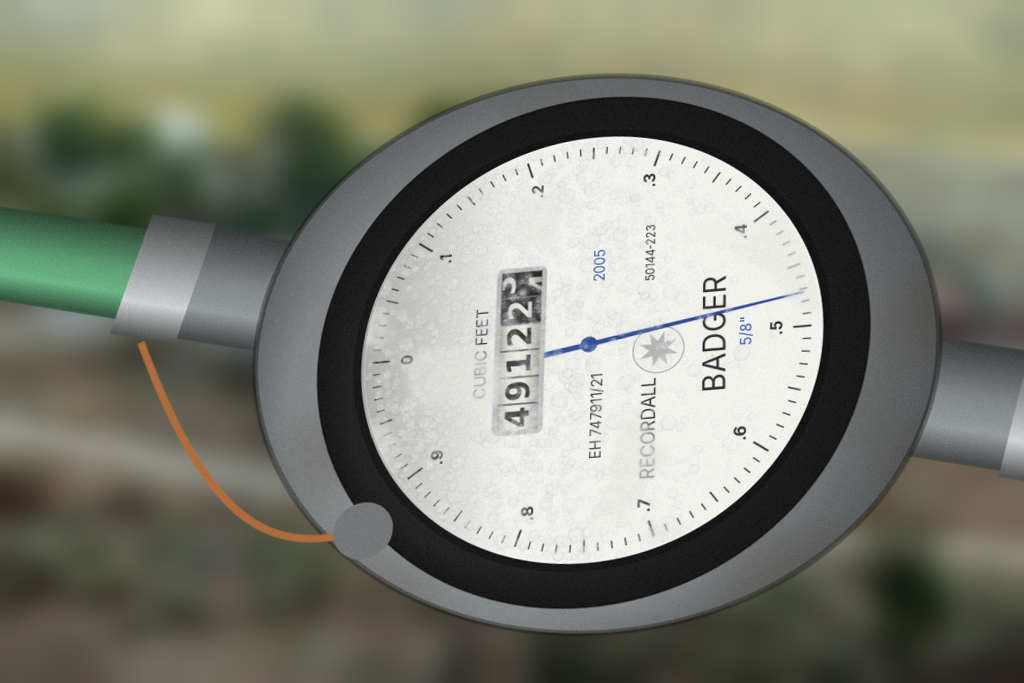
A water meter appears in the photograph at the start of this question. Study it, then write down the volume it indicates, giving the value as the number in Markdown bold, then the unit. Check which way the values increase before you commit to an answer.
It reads **491223.47** ft³
